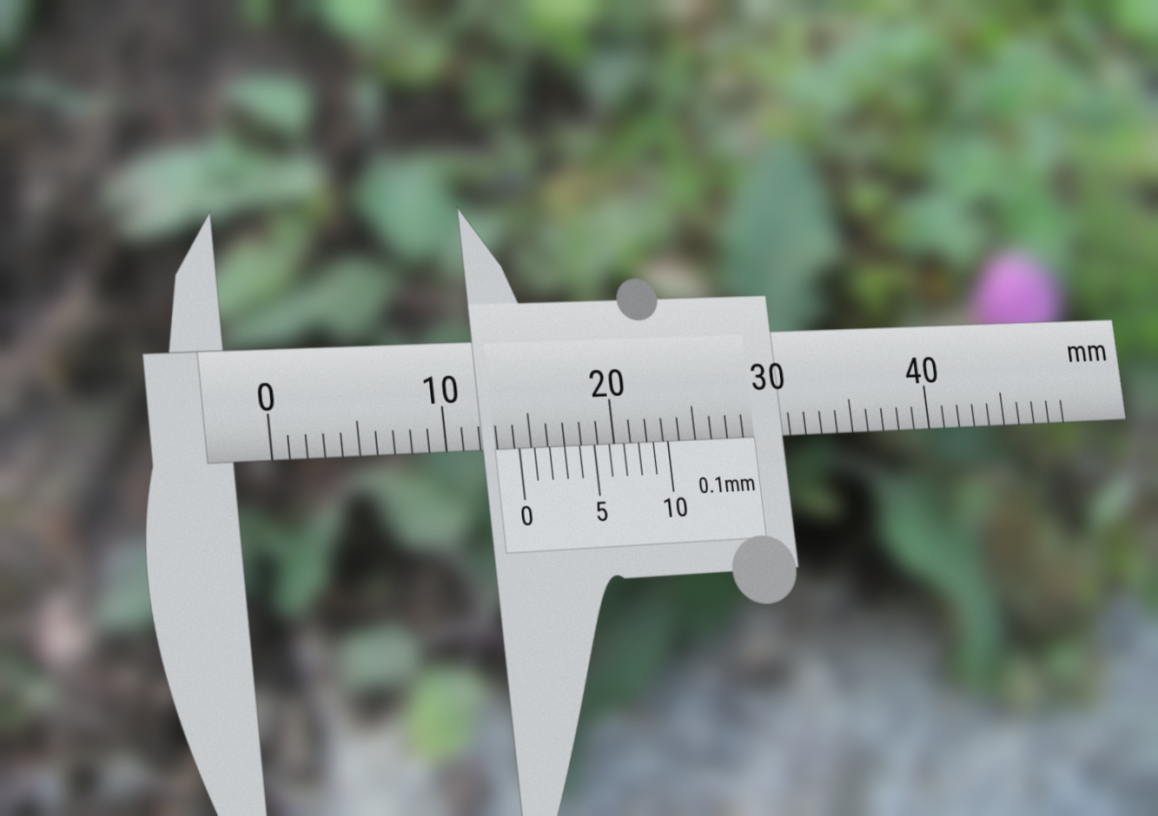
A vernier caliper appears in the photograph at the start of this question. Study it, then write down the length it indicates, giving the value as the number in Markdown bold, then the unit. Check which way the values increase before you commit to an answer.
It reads **14.3** mm
